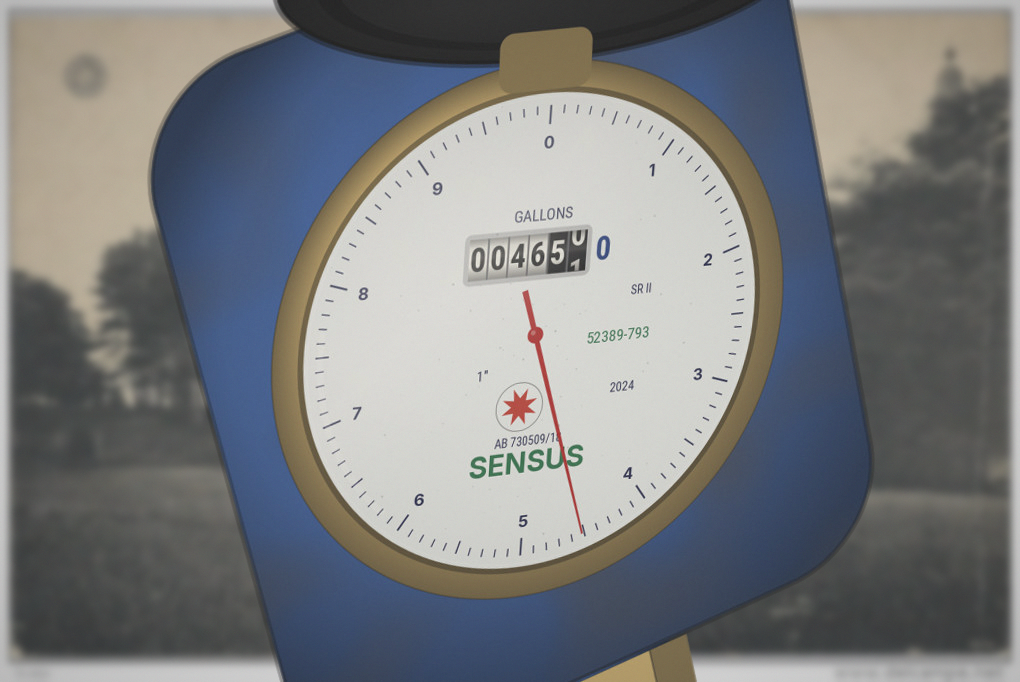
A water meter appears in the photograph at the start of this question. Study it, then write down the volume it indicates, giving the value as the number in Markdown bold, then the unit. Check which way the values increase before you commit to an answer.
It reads **46504.5** gal
